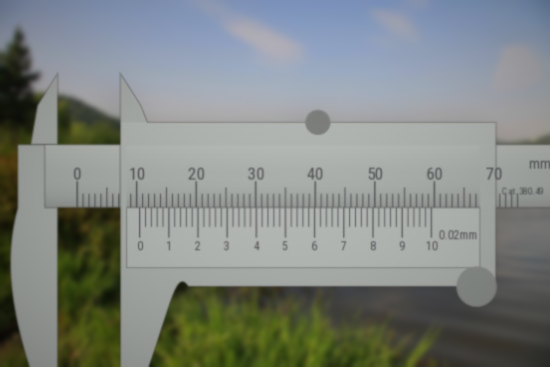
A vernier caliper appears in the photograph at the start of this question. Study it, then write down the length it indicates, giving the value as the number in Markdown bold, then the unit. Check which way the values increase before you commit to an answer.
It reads **10.5** mm
